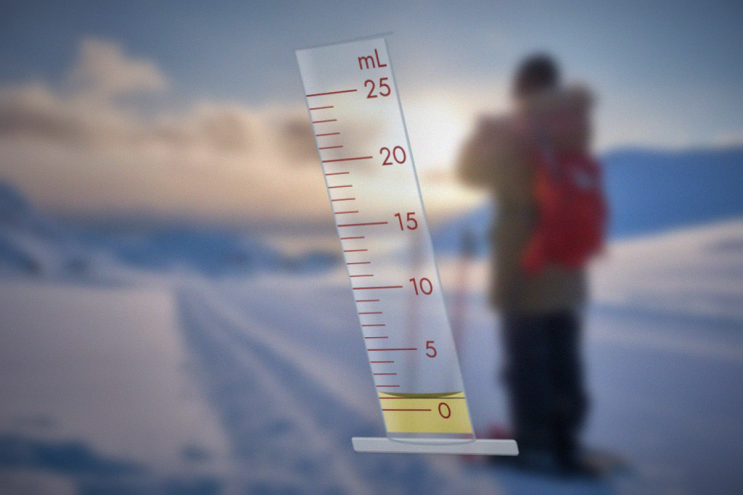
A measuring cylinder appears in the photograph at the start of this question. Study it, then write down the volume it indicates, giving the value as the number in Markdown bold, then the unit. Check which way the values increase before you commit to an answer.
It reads **1** mL
